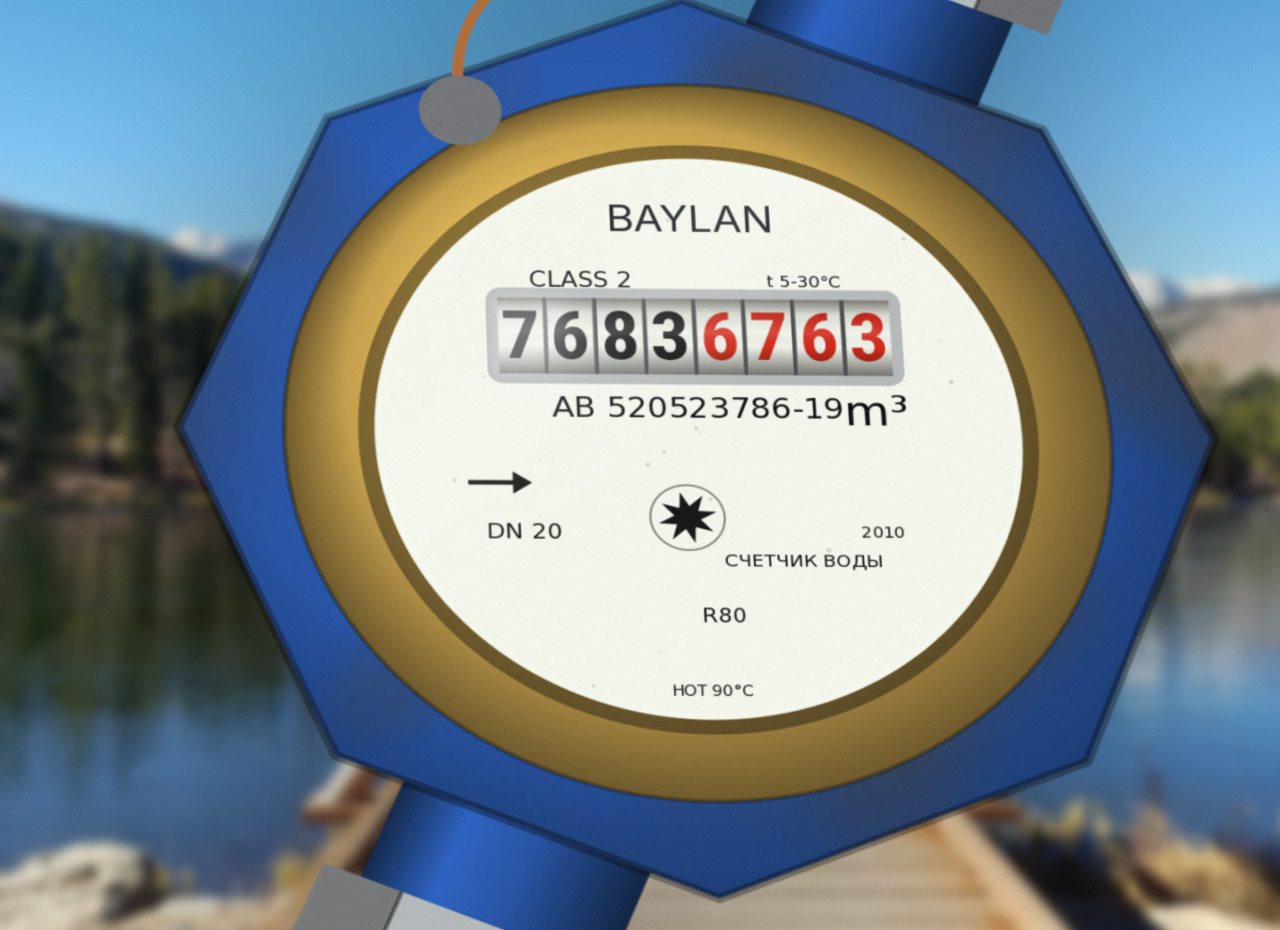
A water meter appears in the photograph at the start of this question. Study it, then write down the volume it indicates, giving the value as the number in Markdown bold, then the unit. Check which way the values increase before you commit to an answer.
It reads **7683.6763** m³
